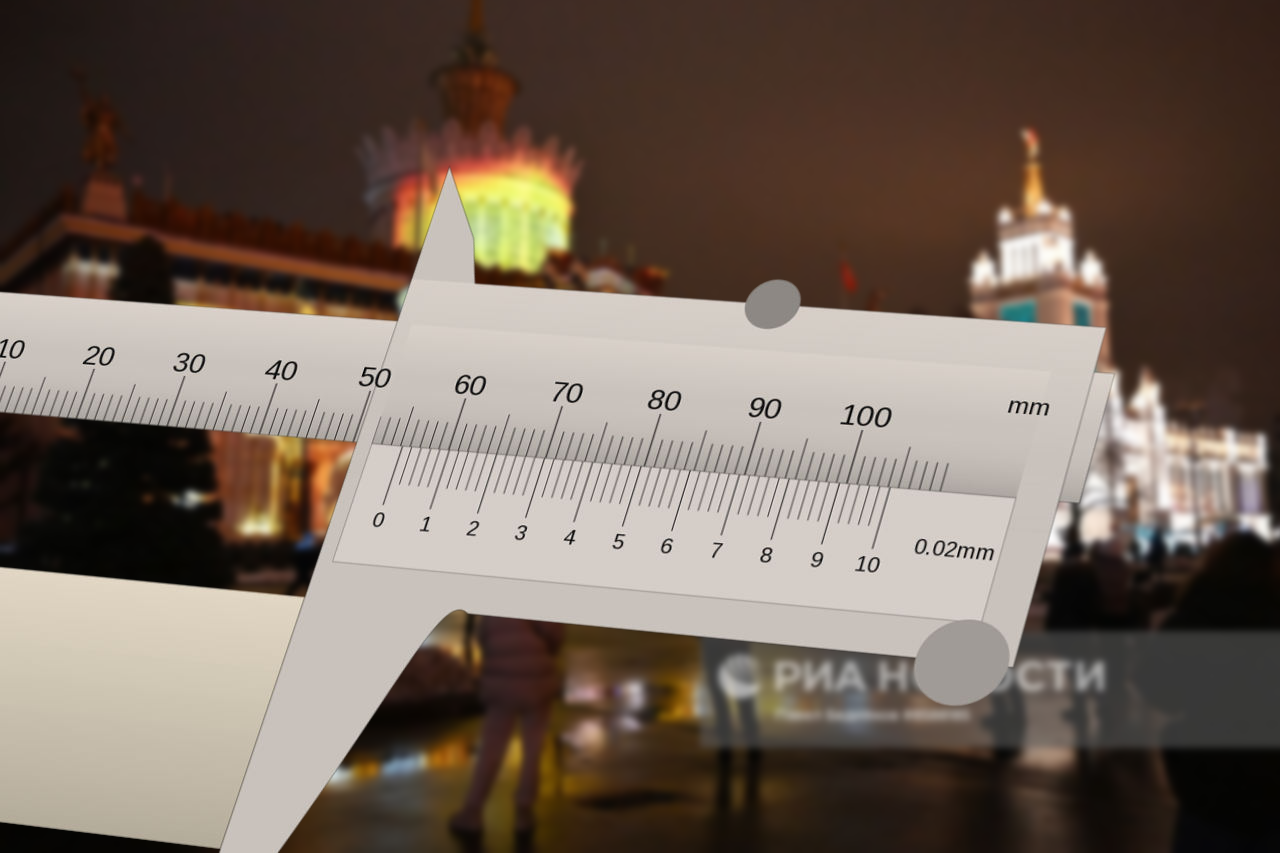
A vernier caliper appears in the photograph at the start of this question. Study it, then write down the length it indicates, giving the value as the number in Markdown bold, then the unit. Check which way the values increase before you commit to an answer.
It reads **55.2** mm
